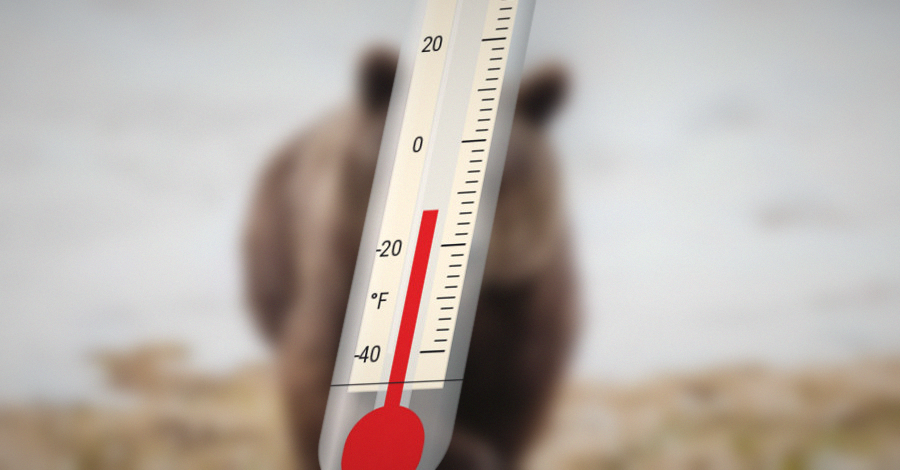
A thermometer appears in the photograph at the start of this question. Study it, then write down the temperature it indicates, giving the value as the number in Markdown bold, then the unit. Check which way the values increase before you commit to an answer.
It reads **-13** °F
